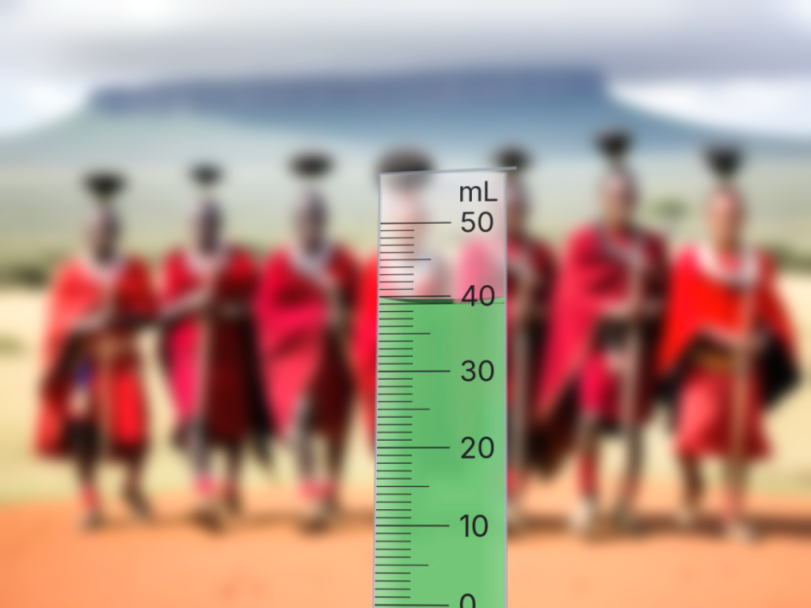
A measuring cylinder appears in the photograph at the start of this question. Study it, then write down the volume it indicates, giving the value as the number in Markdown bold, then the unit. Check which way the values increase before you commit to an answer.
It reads **39** mL
